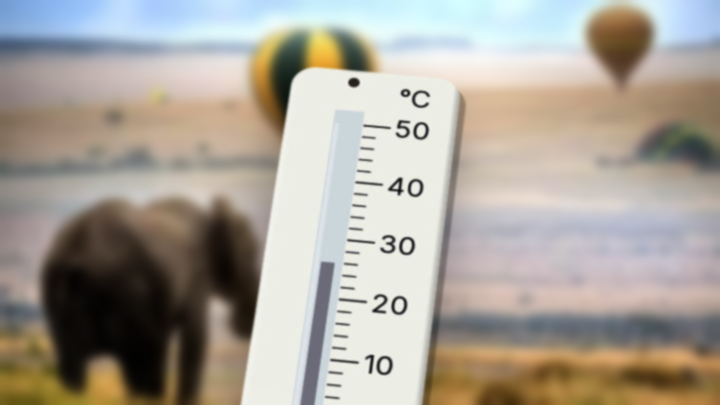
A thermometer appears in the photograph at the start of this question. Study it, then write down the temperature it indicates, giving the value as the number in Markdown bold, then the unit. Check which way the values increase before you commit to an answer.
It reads **26** °C
